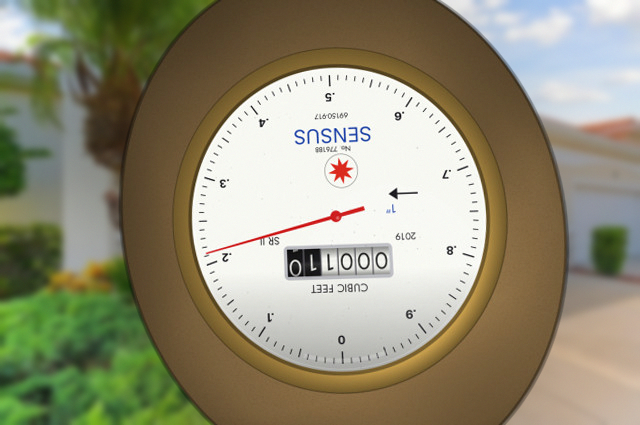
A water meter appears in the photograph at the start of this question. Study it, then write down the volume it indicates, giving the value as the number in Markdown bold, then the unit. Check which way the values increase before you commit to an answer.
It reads **110.21** ft³
